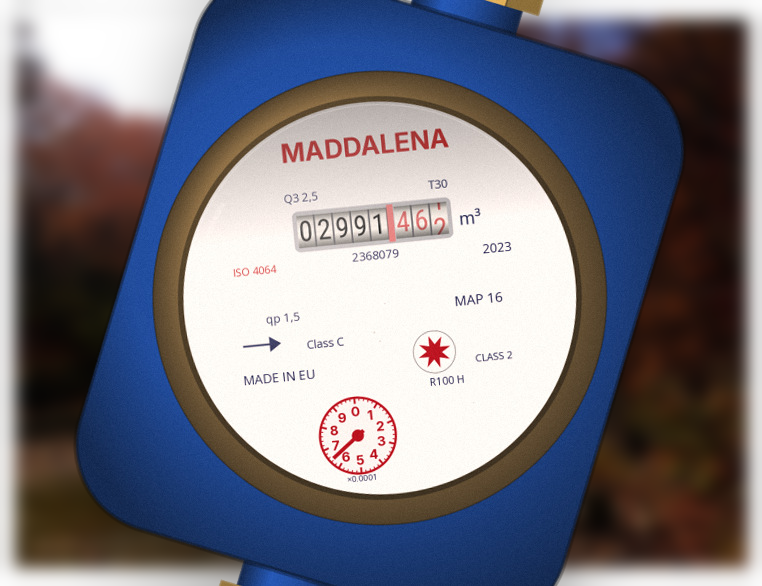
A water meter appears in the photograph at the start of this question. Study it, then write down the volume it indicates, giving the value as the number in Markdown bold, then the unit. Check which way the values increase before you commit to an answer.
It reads **2991.4616** m³
